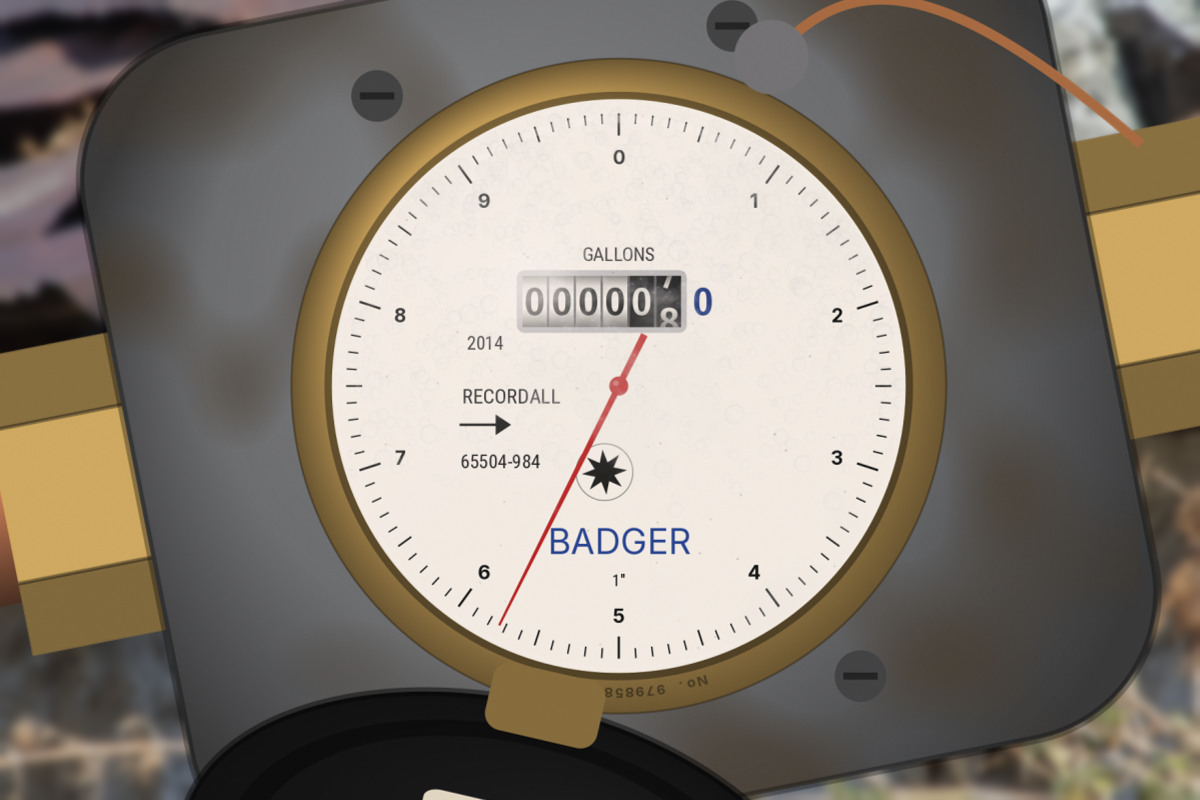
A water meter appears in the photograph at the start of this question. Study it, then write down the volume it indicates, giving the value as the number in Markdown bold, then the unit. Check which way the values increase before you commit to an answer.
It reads **75.7** gal
